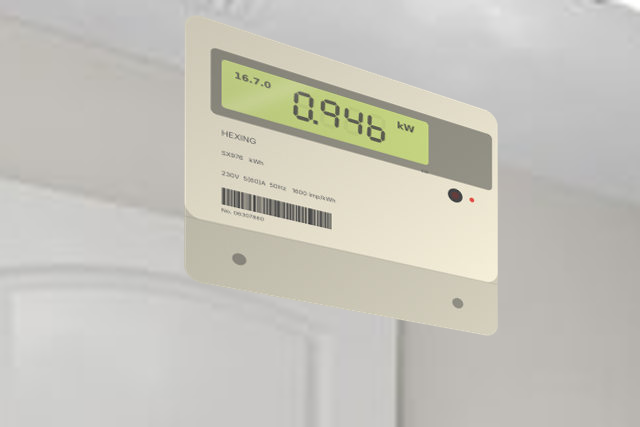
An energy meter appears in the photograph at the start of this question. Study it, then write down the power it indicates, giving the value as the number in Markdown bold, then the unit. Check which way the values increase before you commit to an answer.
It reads **0.946** kW
